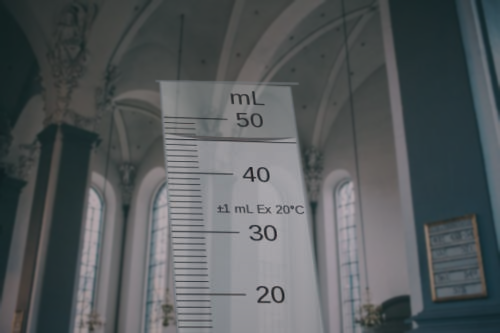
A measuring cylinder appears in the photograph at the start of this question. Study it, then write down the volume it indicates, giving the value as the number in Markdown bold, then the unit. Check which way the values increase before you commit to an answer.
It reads **46** mL
